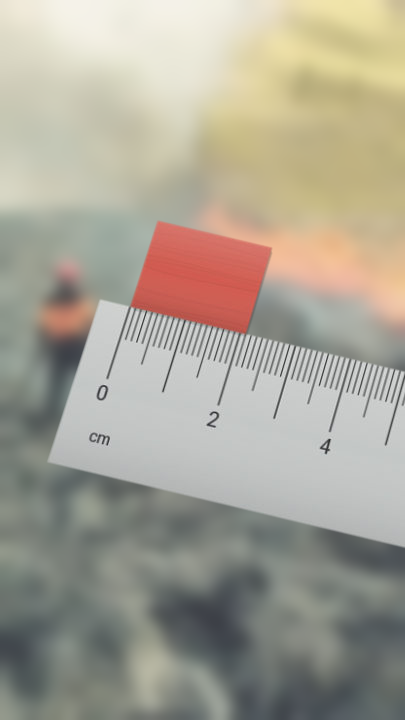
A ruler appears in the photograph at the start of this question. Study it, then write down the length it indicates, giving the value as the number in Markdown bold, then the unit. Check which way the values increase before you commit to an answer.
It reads **2.1** cm
